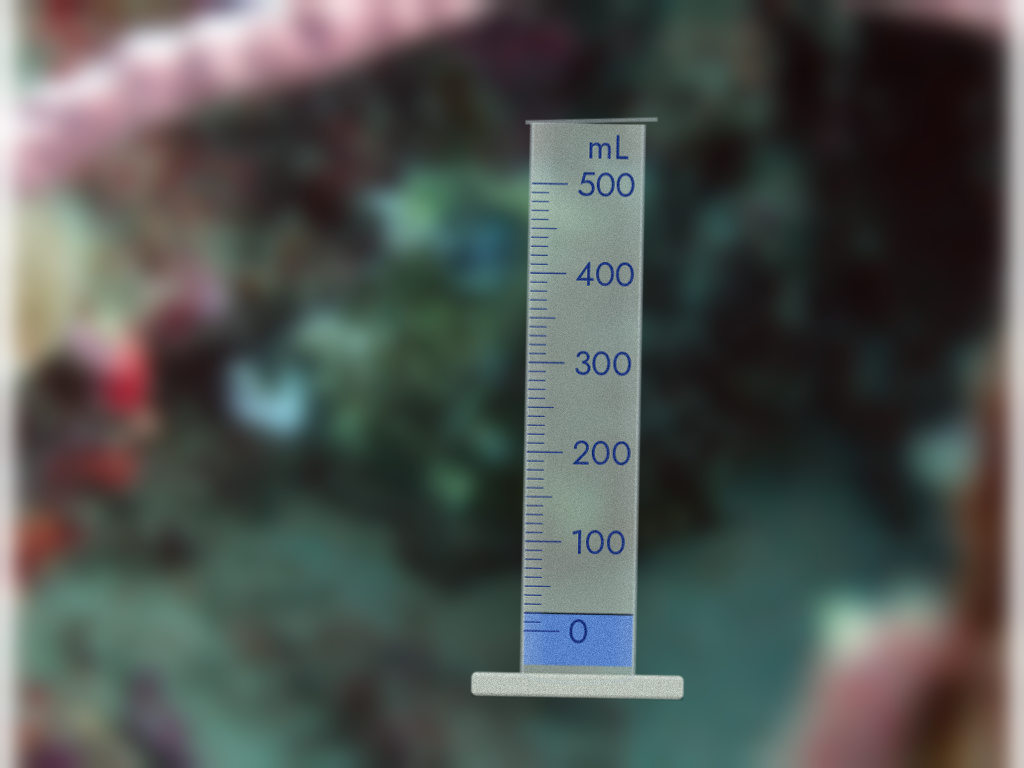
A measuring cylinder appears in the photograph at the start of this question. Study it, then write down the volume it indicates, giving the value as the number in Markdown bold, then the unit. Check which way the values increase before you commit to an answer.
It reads **20** mL
